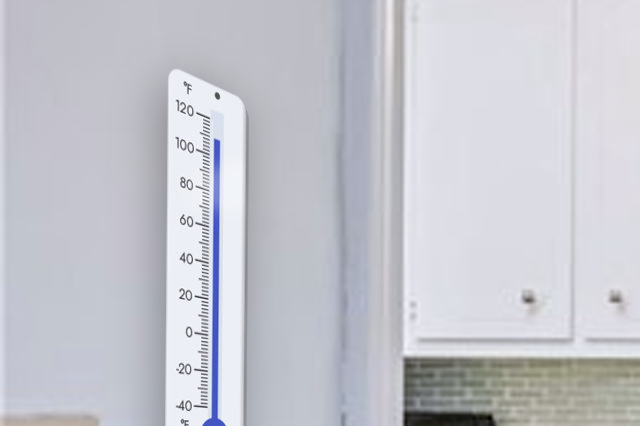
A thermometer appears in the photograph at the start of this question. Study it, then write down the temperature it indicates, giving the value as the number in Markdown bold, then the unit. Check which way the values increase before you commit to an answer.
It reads **110** °F
